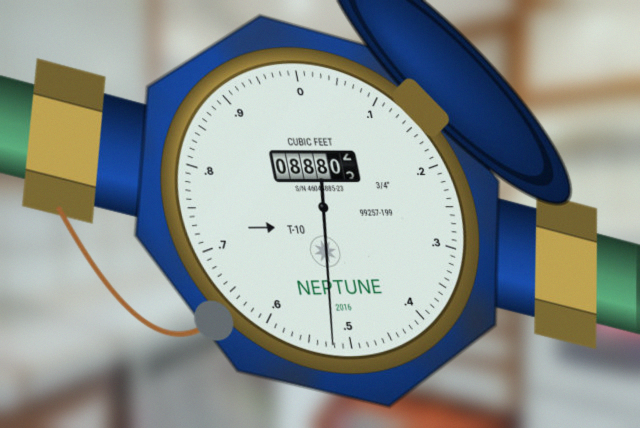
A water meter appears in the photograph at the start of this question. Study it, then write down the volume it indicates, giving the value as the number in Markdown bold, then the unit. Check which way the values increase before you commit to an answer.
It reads **88802.52** ft³
